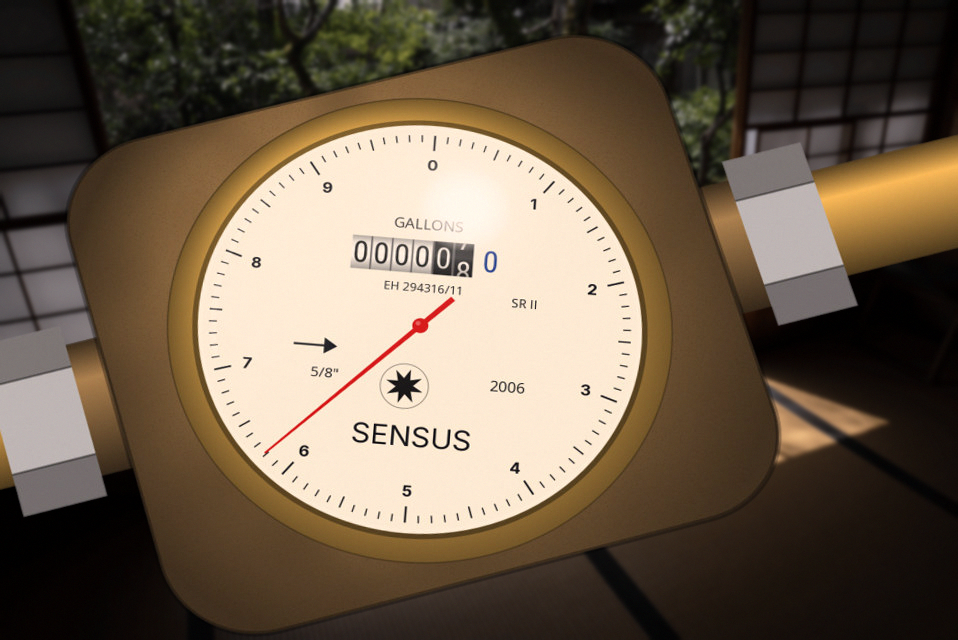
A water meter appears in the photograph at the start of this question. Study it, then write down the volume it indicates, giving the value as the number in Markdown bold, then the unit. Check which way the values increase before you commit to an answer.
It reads **76.2** gal
